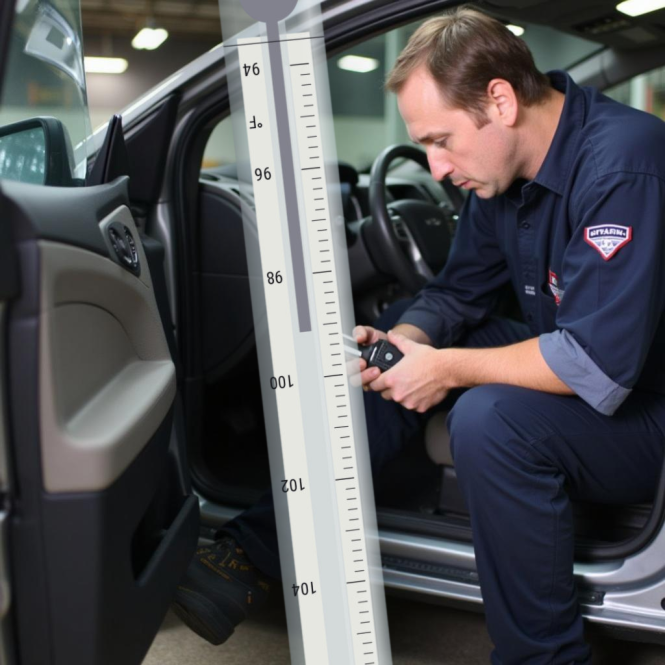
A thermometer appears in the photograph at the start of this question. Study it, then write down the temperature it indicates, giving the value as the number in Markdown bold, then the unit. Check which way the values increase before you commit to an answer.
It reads **99.1** °F
